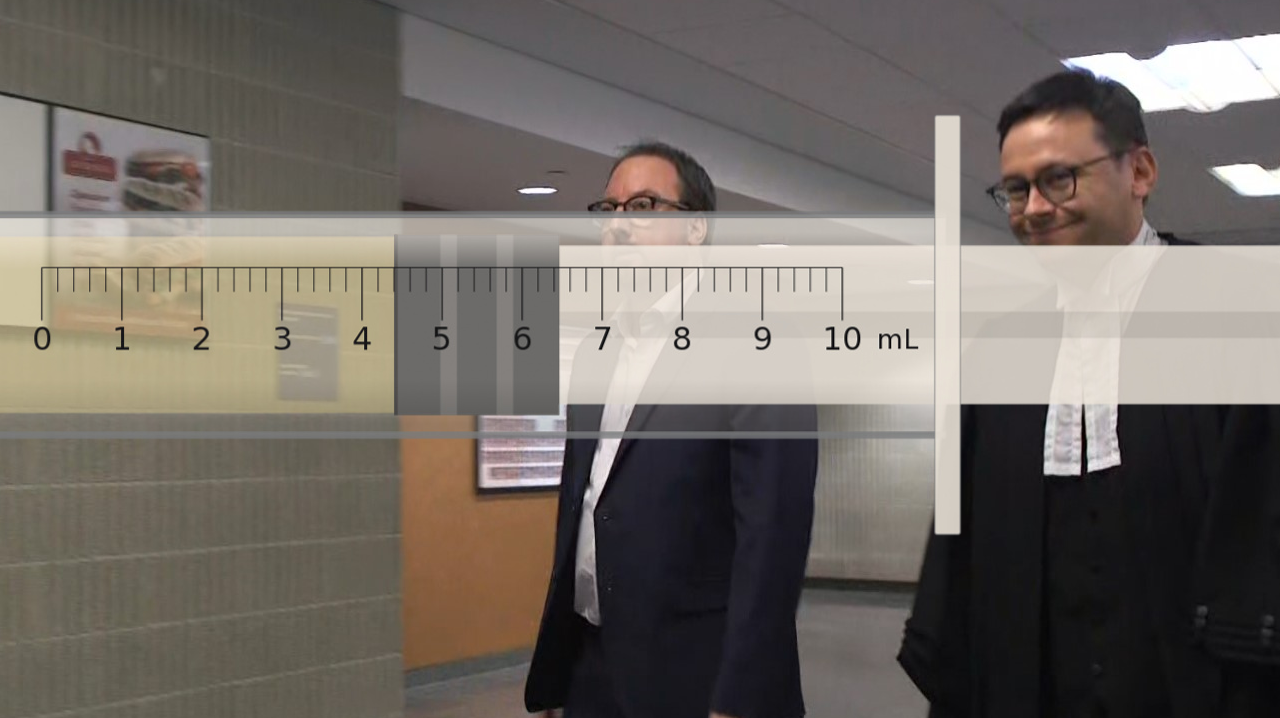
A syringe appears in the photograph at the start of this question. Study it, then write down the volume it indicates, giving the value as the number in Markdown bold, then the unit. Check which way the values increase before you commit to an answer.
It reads **4.4** mL
